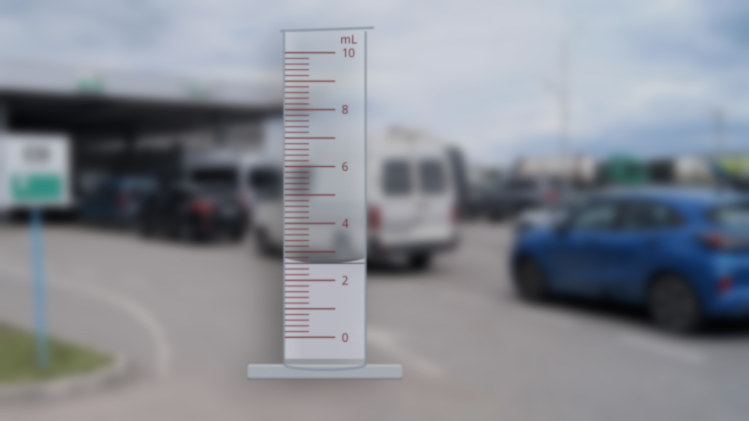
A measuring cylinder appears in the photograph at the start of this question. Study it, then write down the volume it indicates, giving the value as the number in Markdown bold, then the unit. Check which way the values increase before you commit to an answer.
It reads **2.6** mL
